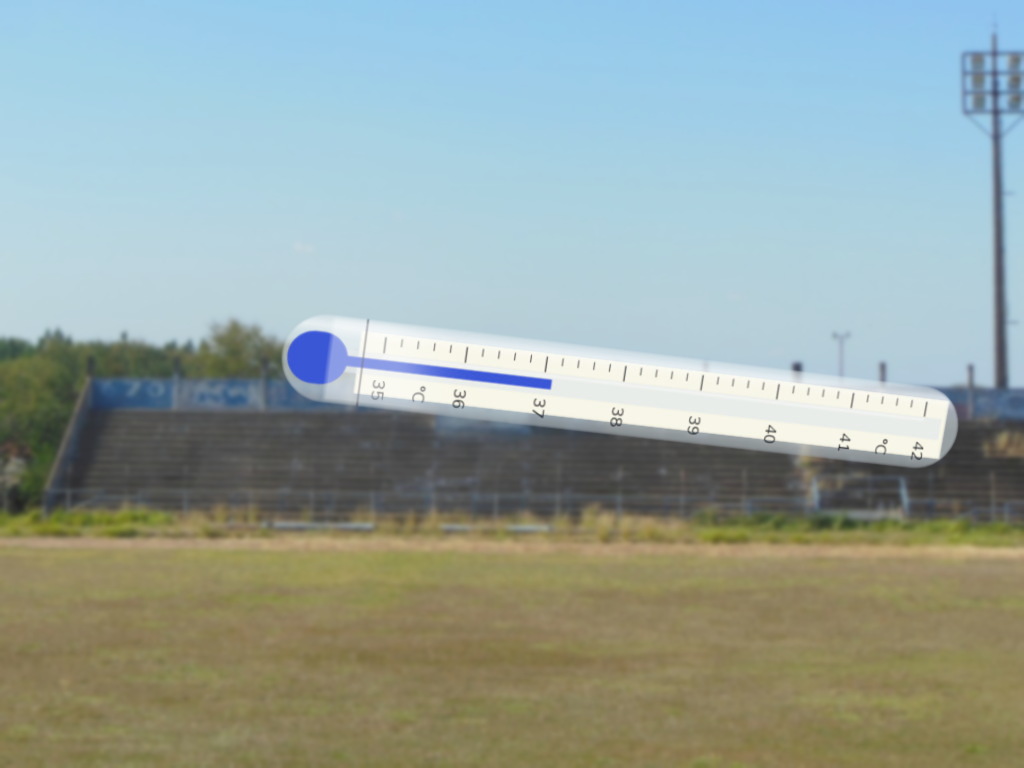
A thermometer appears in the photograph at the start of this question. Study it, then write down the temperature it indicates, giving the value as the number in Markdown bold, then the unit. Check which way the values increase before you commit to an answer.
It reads **37.1** °C
